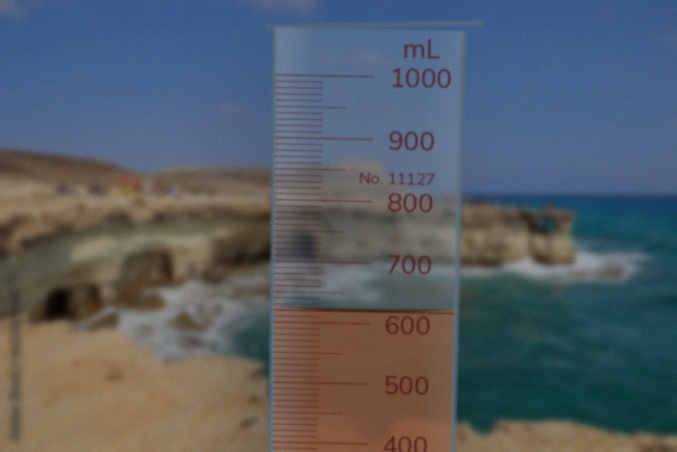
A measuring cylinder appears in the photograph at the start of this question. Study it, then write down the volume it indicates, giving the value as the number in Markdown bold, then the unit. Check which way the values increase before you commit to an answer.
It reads **620** mL
